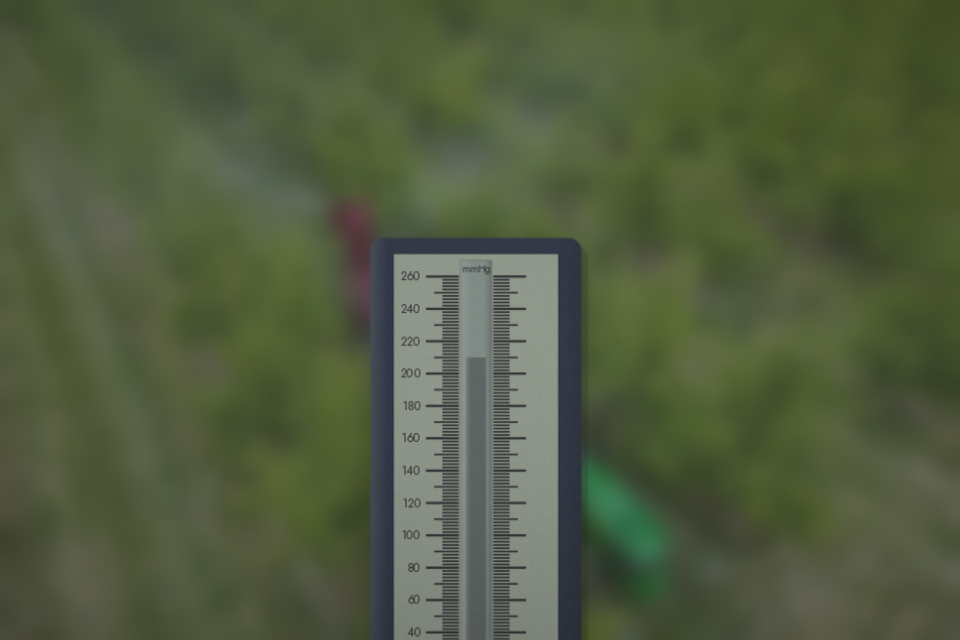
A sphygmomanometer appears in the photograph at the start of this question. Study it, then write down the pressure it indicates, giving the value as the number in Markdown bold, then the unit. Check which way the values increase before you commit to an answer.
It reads **210** mmHg
